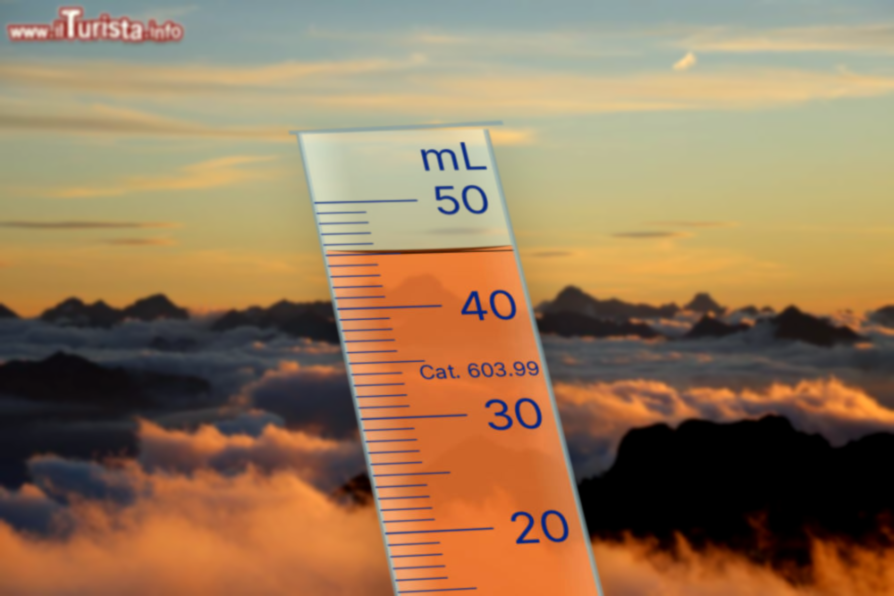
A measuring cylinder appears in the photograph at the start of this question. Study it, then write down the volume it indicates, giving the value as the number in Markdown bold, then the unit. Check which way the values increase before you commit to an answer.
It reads **45** mL
